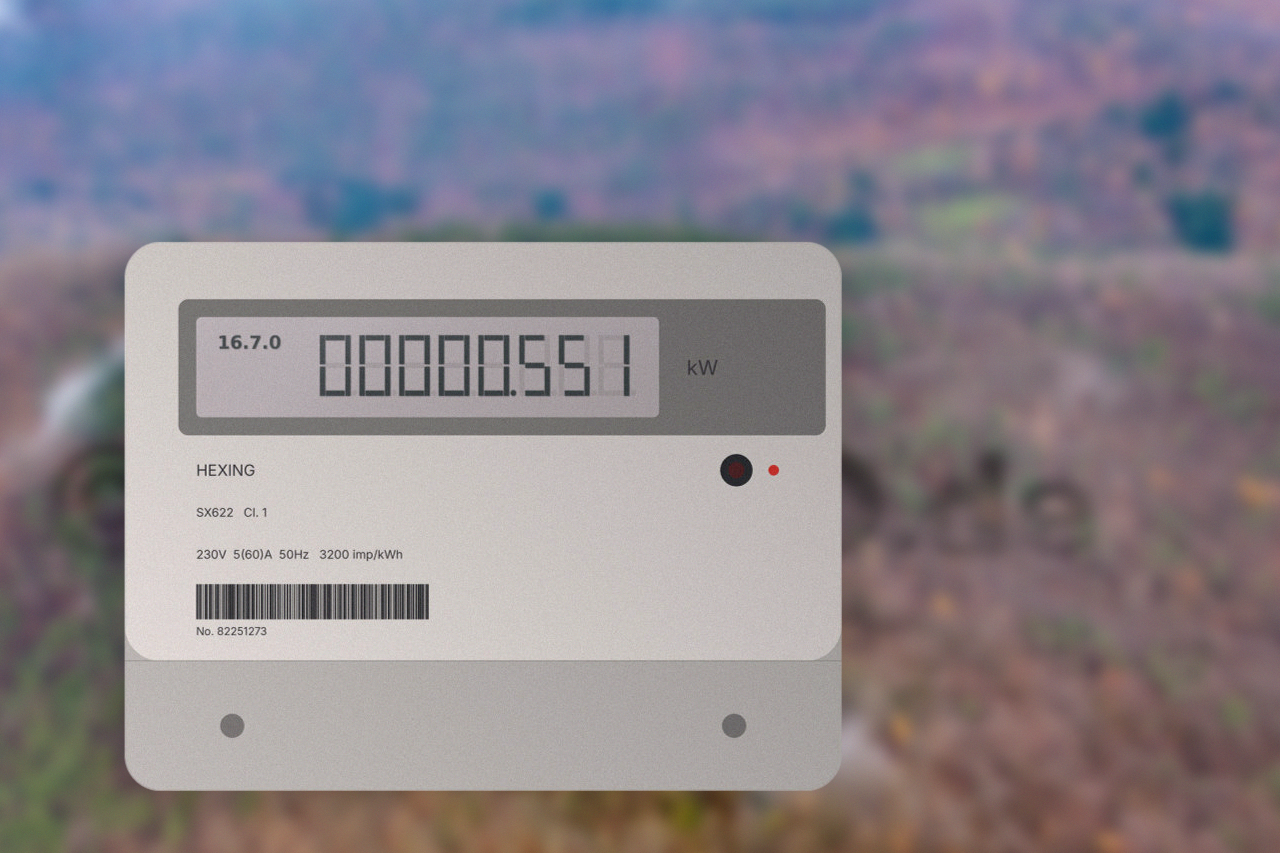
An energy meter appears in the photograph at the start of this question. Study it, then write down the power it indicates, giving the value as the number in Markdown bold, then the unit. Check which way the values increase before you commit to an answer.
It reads **0.551** kW
